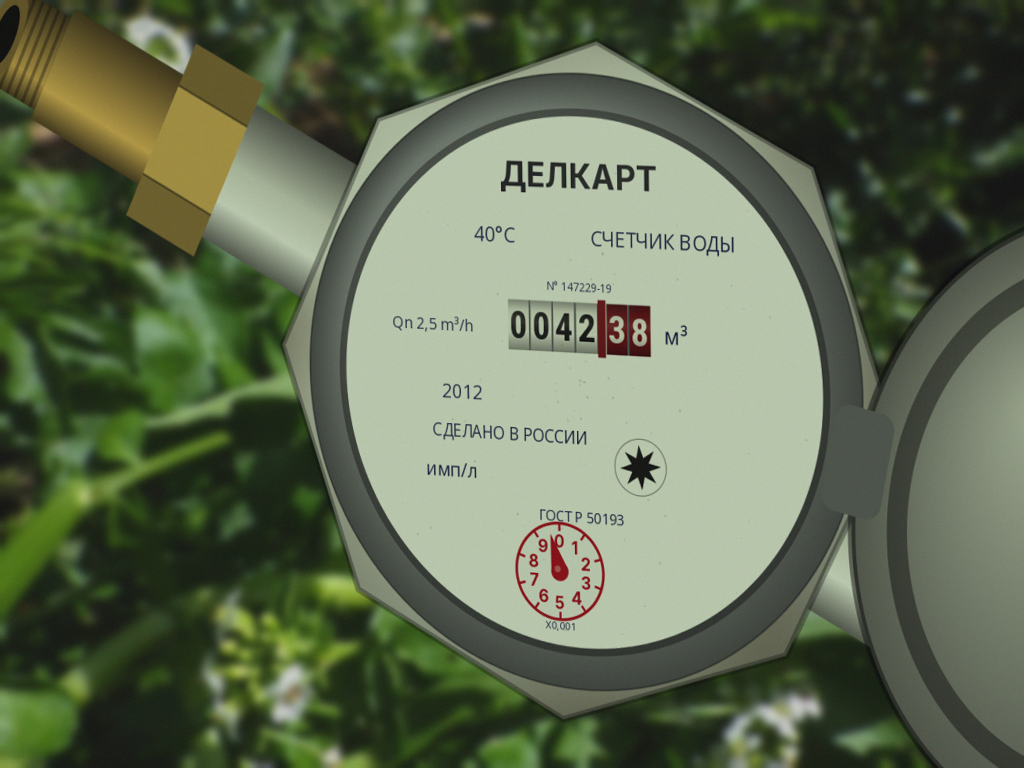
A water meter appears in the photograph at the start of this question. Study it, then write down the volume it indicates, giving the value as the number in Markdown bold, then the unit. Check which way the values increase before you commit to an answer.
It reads **42.379** m³
